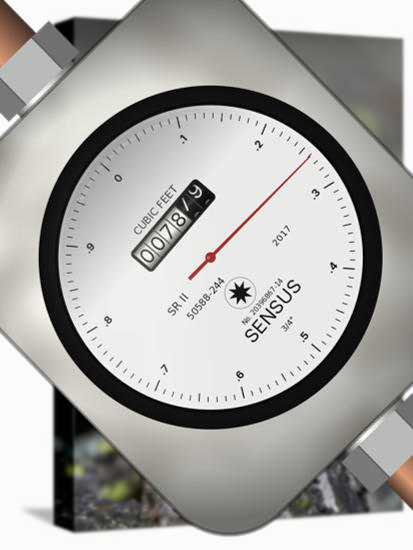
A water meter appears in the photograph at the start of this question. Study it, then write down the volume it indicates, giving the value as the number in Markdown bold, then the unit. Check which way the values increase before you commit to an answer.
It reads **7879.26** ft³
